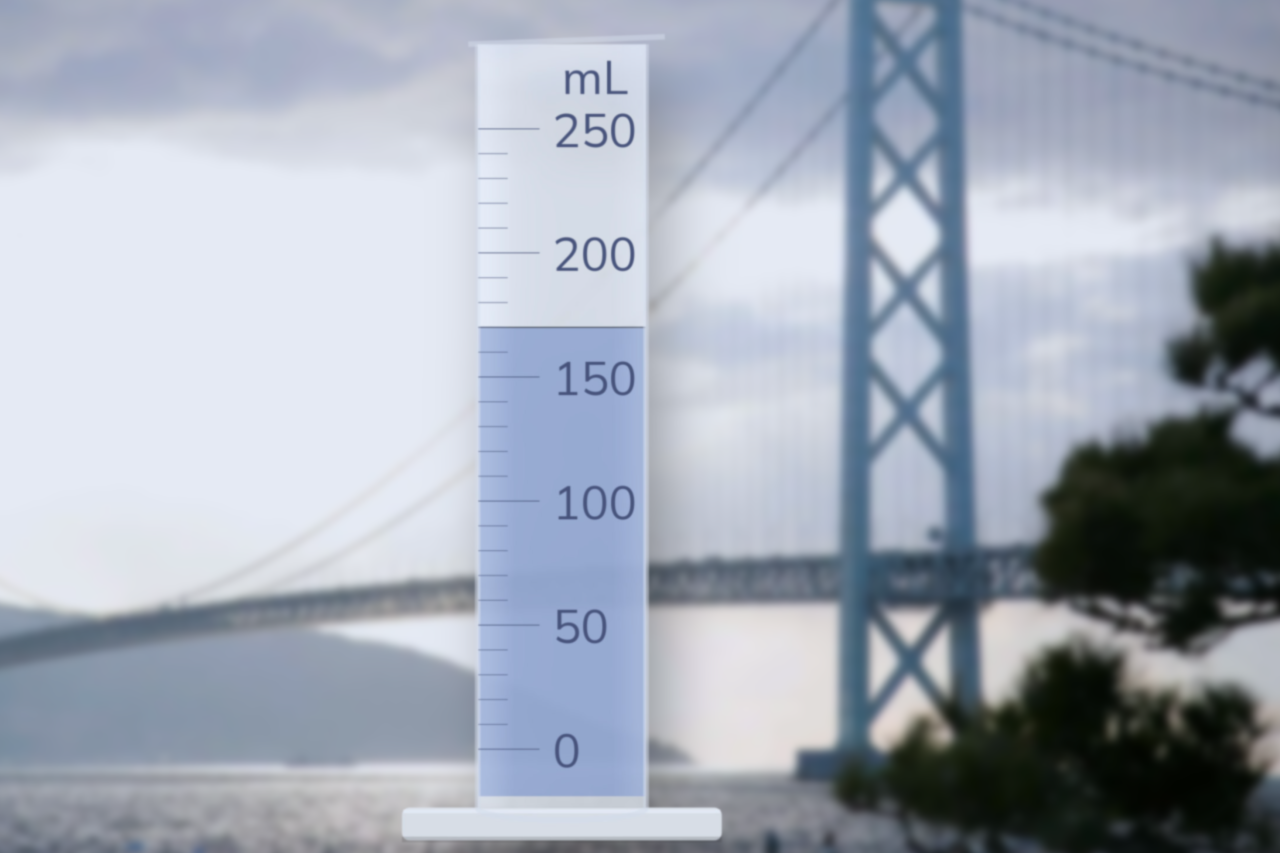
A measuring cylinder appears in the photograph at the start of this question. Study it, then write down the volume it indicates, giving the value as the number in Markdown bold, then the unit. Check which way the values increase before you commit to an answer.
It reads **170** mL
